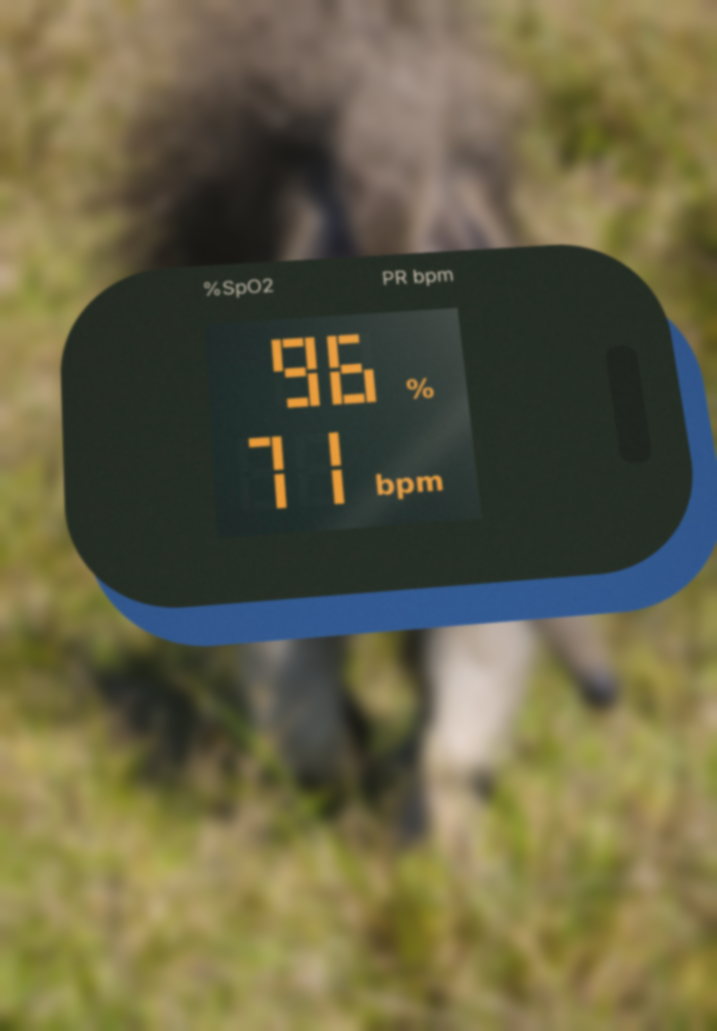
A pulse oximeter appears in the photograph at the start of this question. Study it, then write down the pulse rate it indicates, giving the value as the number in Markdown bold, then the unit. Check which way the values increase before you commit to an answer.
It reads **71** bpm
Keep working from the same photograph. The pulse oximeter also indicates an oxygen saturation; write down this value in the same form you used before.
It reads **96** %
